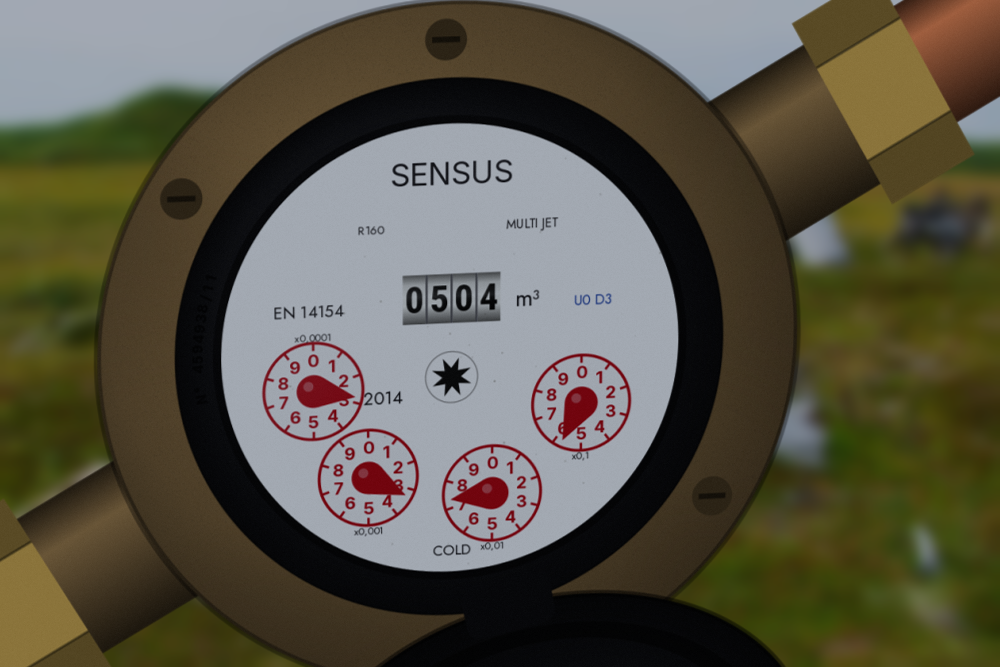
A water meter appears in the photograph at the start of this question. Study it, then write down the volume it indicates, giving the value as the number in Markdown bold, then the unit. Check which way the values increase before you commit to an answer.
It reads **504.5732** m³
